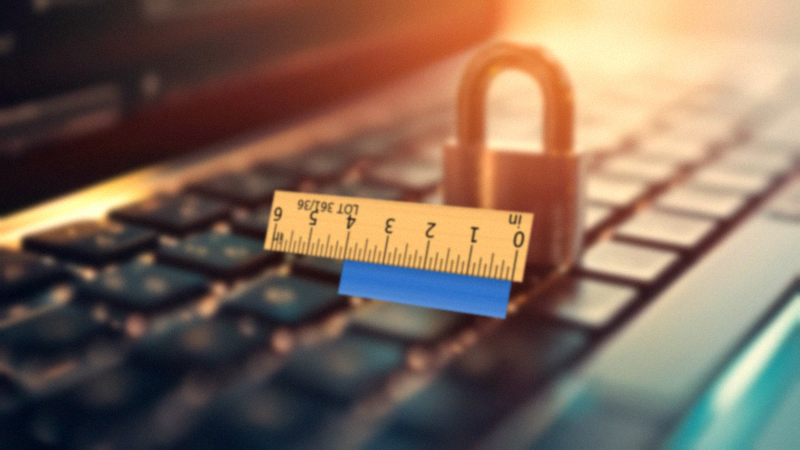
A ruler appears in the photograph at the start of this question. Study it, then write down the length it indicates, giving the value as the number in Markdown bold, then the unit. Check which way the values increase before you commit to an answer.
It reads **4** in
